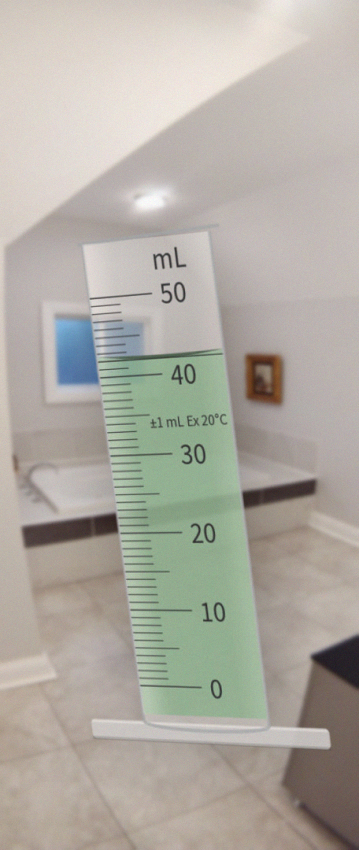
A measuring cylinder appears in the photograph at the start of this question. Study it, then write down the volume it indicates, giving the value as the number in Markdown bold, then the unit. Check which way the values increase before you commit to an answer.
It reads **42** mL
